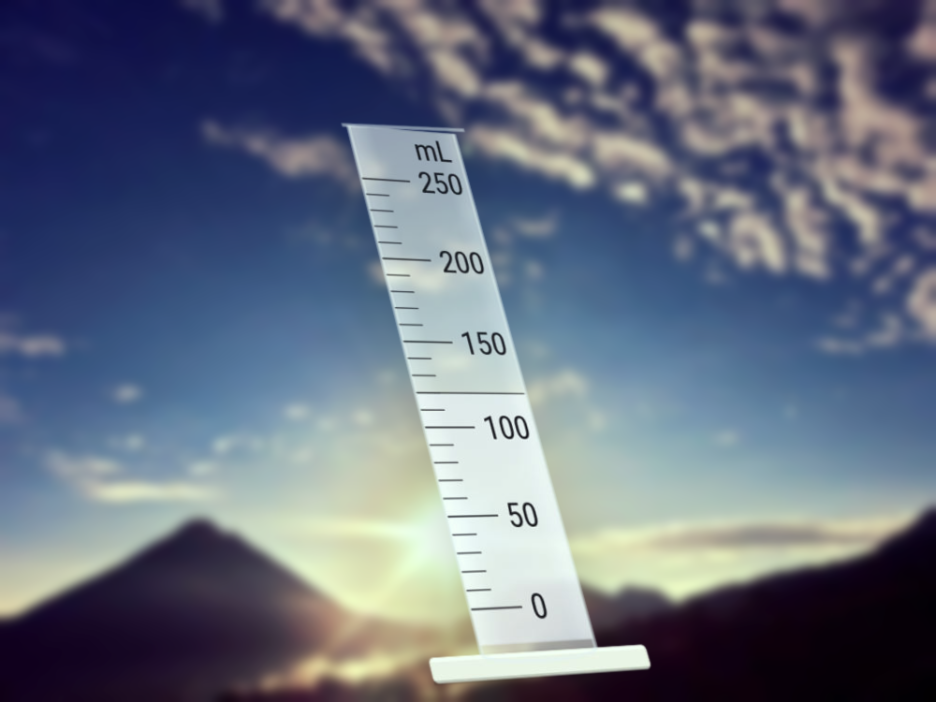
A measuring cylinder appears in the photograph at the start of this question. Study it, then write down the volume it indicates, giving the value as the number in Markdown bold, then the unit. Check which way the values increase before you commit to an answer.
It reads **120** mL
